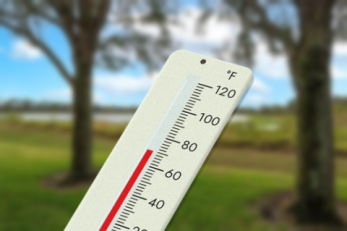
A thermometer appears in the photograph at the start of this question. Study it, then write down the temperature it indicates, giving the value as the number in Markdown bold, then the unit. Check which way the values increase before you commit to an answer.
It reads **70** °F
